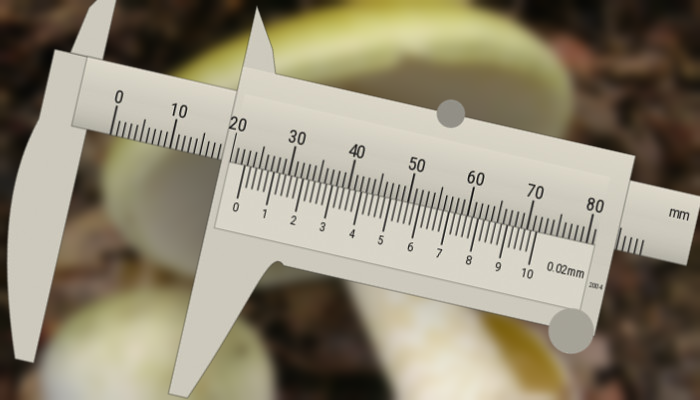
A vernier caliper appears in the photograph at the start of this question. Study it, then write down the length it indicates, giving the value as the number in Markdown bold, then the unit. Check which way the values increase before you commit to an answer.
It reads **22.6** mm
